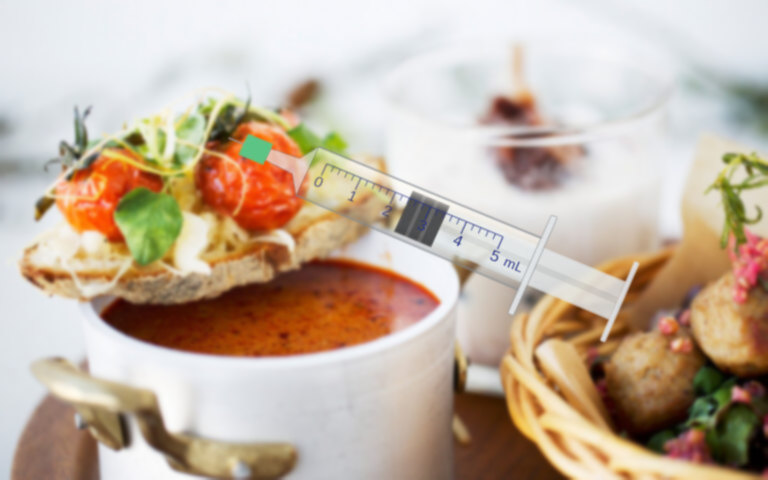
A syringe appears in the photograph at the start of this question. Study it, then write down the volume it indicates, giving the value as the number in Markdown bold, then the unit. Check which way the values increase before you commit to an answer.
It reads **2.4** mL
